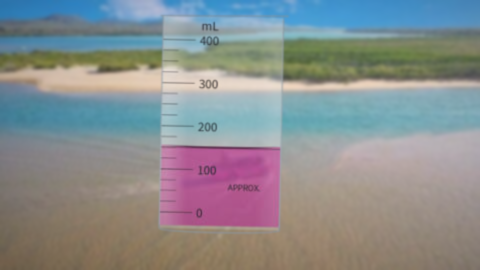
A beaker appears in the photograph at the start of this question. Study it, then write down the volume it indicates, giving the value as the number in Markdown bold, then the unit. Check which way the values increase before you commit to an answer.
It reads **150** mL
